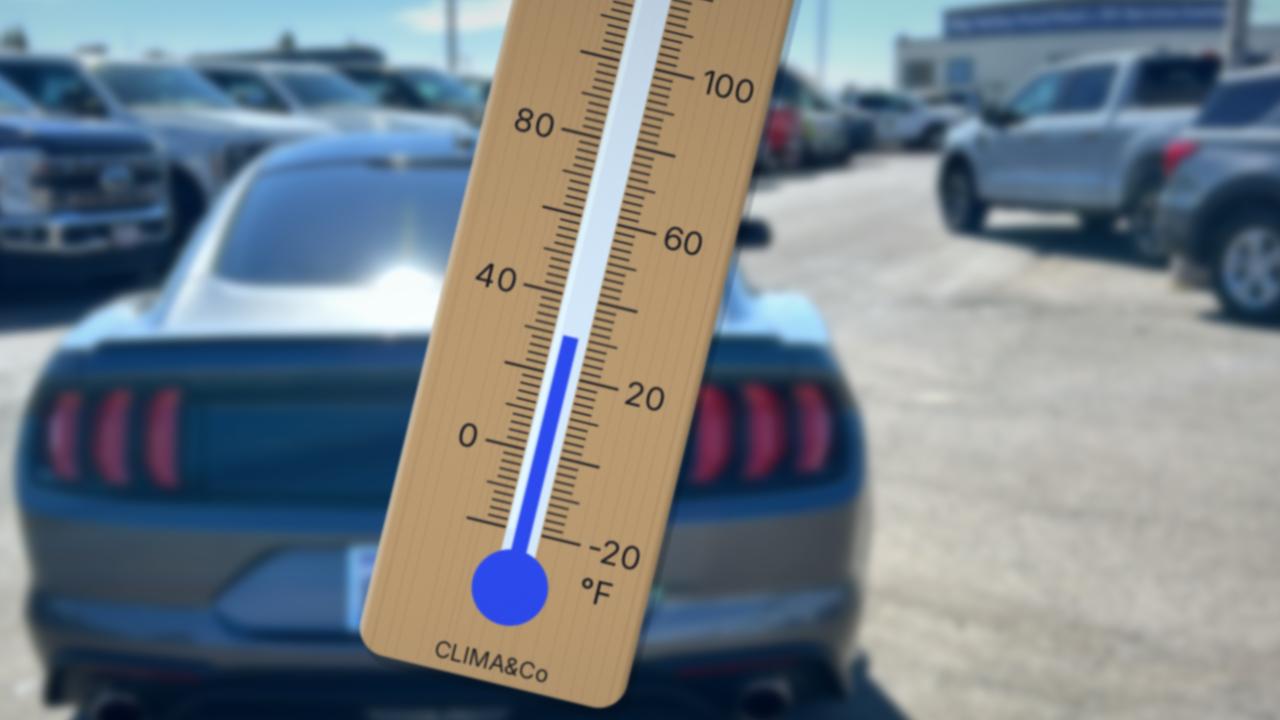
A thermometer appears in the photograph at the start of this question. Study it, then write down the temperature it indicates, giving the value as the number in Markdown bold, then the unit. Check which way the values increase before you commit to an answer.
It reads **30** °F
